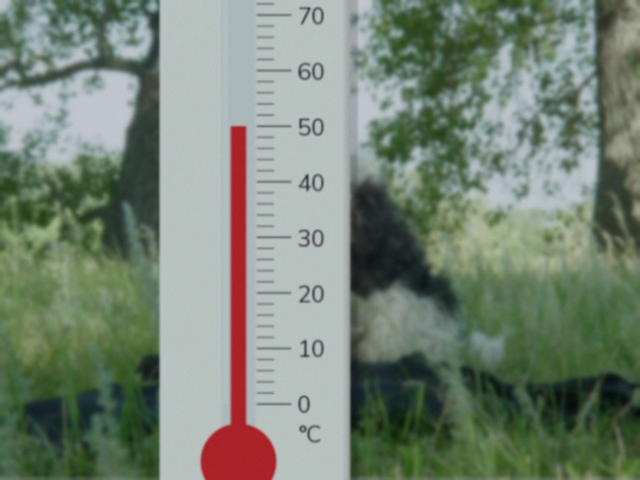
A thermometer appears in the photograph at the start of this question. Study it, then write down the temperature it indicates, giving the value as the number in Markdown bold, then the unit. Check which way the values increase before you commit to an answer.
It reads **50** °C
